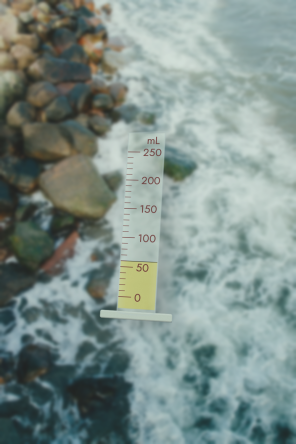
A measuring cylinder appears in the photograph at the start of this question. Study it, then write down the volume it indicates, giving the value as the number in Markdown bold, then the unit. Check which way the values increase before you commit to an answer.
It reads **60** mL
